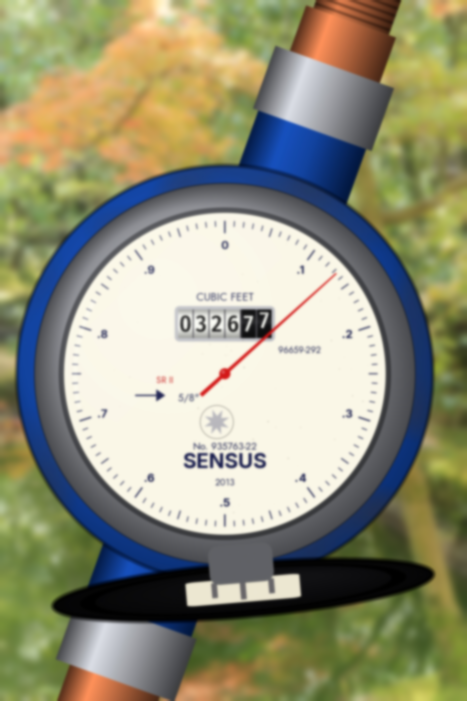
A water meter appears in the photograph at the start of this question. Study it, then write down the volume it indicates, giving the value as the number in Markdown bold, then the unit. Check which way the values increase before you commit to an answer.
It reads **32677.13** ft³
